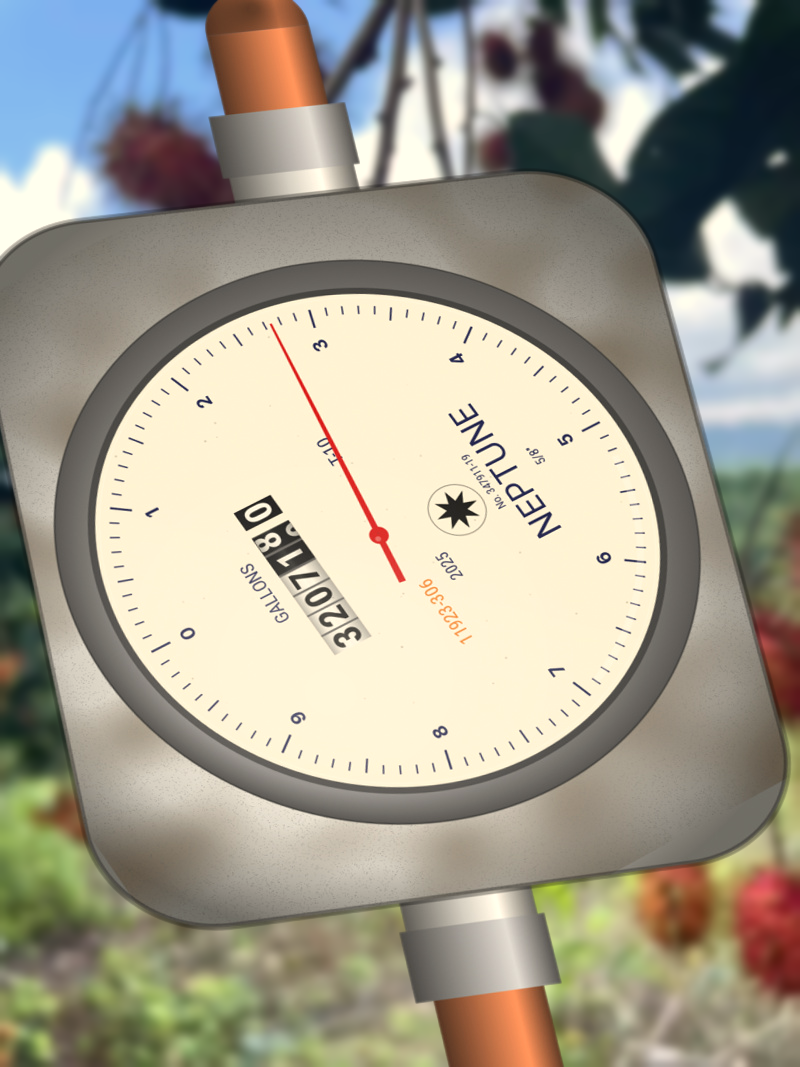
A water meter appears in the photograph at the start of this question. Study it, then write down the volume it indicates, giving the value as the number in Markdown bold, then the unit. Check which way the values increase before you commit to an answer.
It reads **3207182.7** gal
